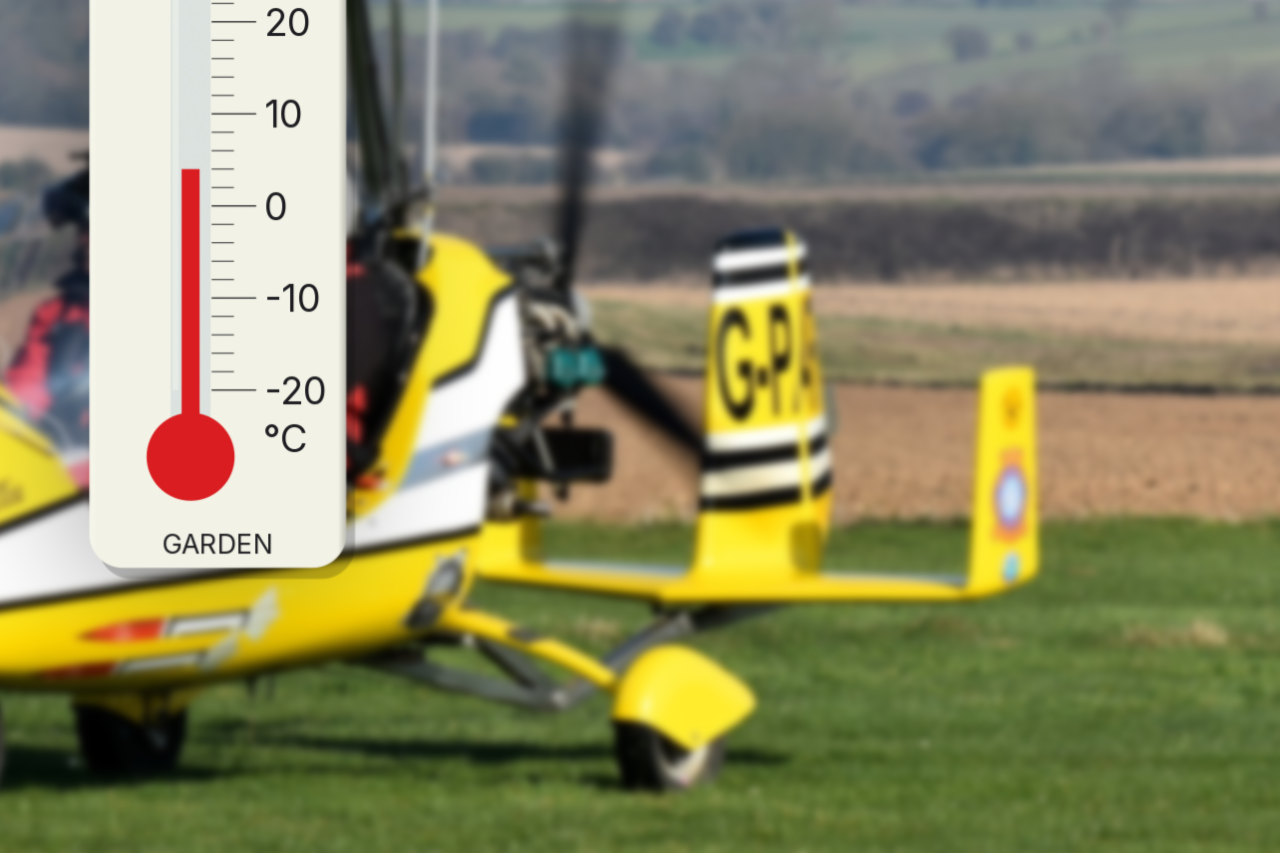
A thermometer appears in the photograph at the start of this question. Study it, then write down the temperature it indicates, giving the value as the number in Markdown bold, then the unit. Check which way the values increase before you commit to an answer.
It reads **4** °C
